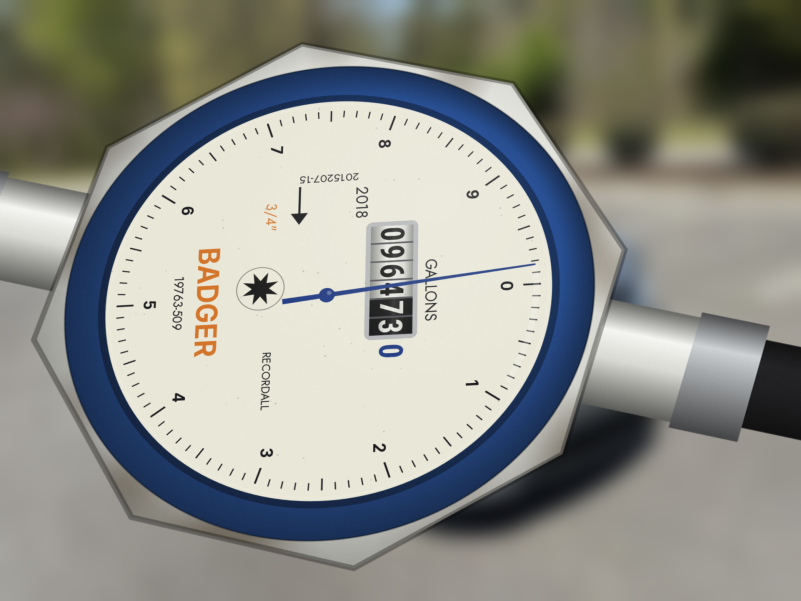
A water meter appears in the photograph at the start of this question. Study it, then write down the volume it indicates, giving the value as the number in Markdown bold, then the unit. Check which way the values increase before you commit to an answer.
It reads **964729.8** gal
